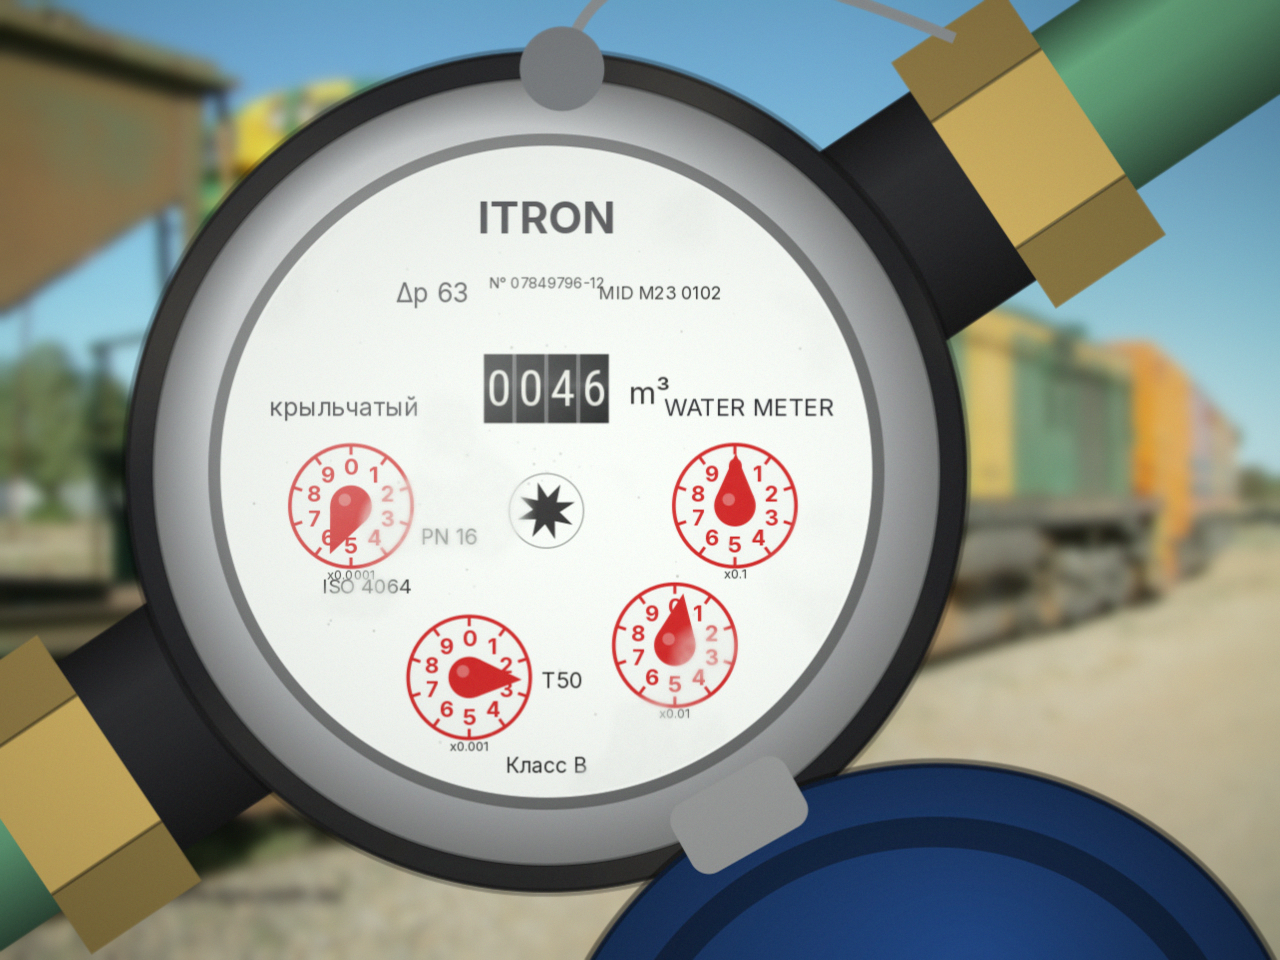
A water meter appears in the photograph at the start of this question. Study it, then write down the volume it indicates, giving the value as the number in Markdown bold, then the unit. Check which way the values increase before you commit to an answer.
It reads **46.0025** m³
